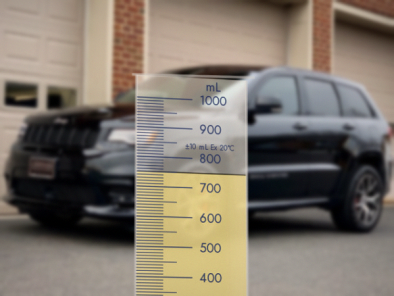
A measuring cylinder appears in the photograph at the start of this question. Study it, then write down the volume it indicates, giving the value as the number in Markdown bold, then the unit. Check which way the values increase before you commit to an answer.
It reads **750** mL
